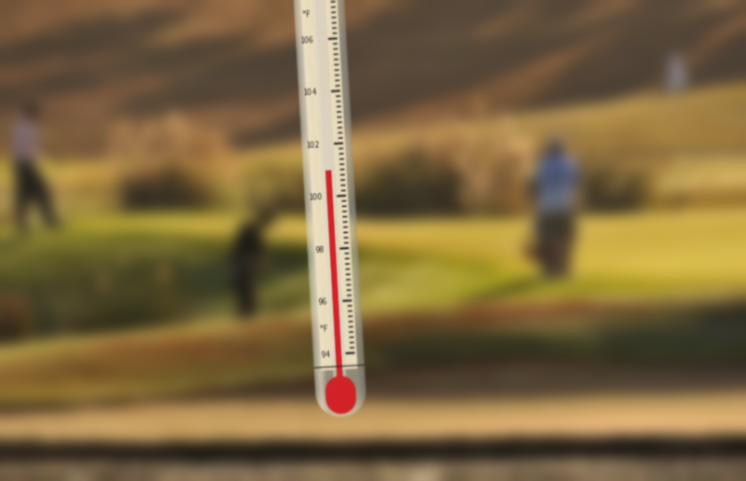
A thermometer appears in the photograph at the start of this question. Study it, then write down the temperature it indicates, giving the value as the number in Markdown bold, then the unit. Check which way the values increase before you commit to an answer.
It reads **101** °F
